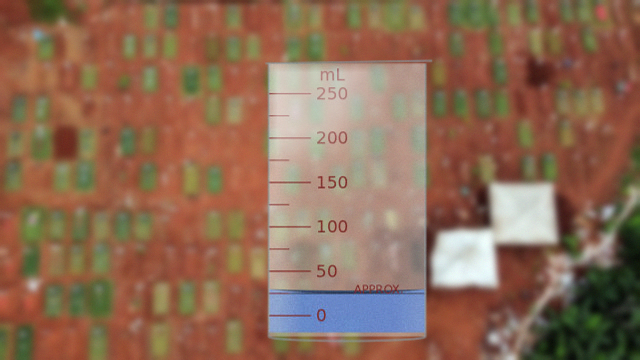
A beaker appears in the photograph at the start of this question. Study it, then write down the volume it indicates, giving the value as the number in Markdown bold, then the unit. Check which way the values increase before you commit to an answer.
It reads **25** mL
